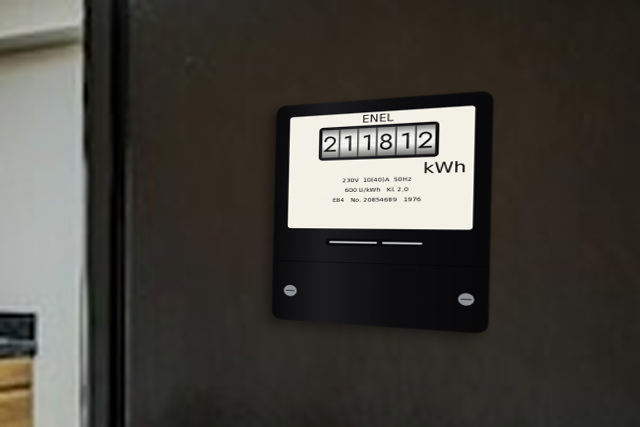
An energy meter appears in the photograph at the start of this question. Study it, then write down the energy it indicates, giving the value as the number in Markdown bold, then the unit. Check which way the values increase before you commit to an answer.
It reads **211812** kWh
